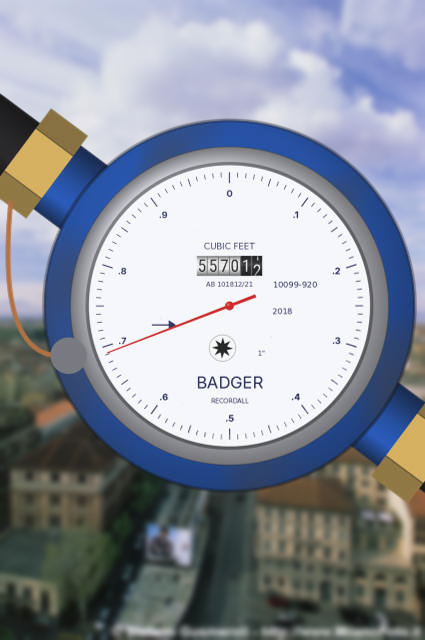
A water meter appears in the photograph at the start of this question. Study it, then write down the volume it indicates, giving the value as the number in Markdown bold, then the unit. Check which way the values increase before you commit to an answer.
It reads **557011.69** ft³
